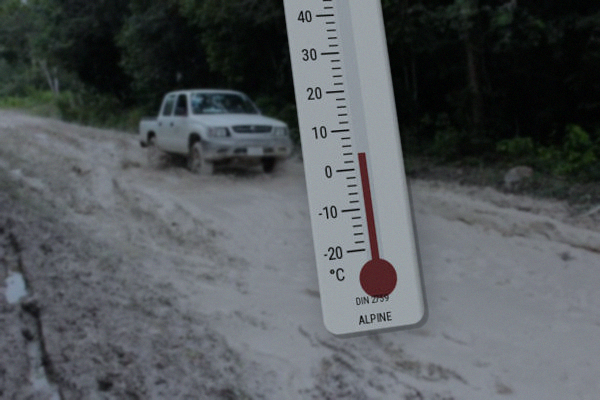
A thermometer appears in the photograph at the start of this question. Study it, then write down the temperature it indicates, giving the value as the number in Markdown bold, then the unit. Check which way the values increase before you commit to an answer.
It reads **4** °C
